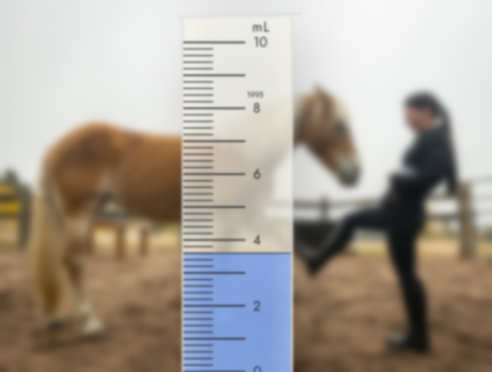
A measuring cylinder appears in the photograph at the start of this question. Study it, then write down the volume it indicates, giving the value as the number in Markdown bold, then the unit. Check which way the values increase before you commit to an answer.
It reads **3.6** mL
